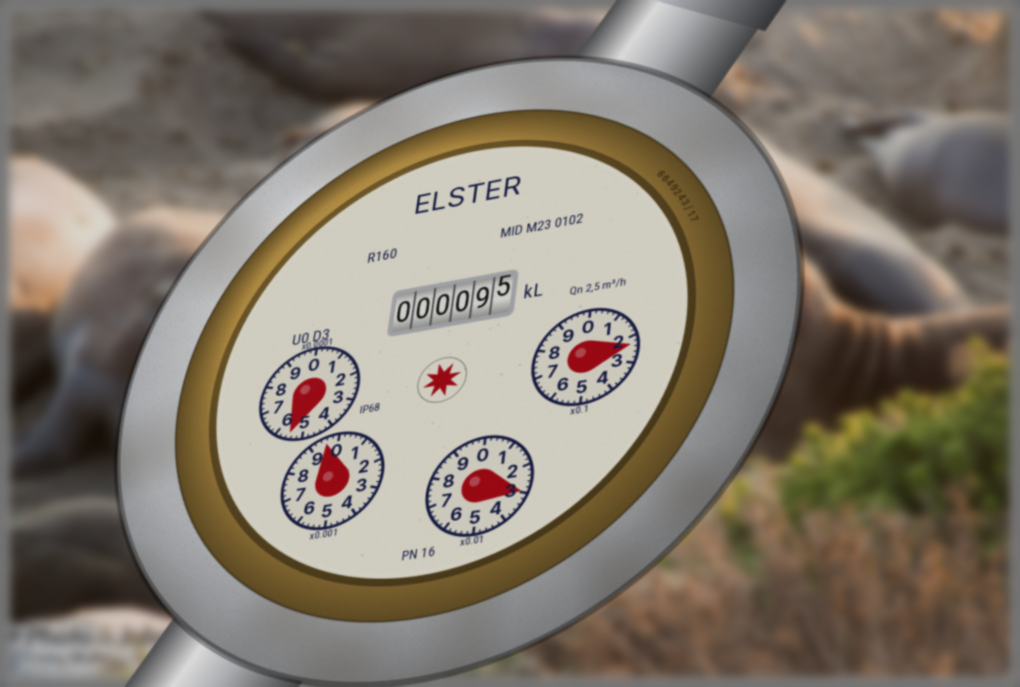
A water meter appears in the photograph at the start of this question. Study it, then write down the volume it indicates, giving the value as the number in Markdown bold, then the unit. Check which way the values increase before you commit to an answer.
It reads **95.2295** kL
